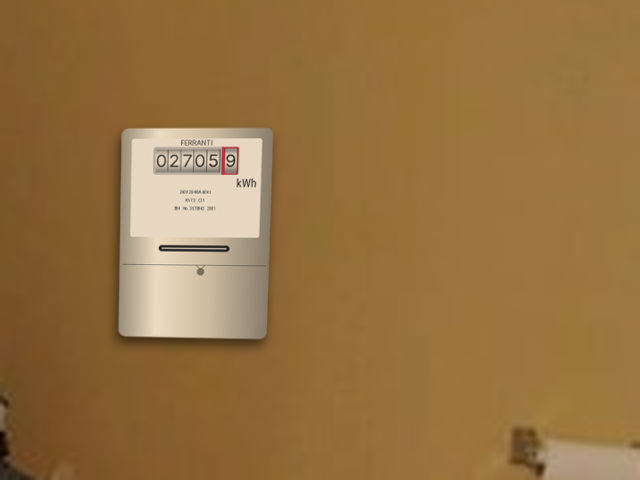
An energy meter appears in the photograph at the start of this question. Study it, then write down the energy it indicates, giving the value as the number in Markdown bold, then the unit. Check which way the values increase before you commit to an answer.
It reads **2705.9** kWh
